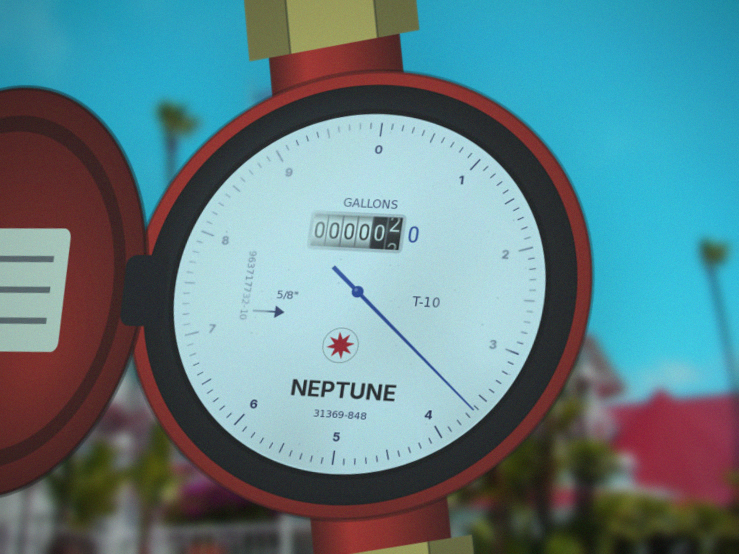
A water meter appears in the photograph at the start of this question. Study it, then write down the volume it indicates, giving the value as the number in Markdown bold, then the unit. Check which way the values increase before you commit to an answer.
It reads **23.6** gal
